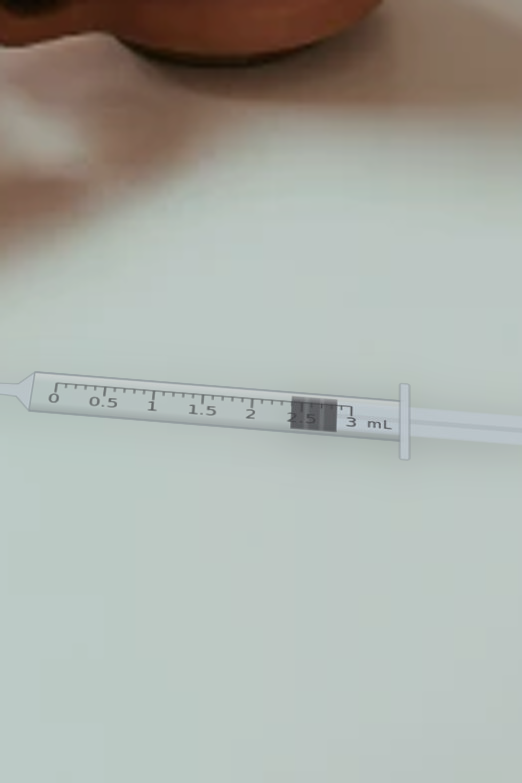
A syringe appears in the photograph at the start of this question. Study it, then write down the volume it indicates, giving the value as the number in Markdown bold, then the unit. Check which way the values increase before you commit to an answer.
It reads **2.4** mL
